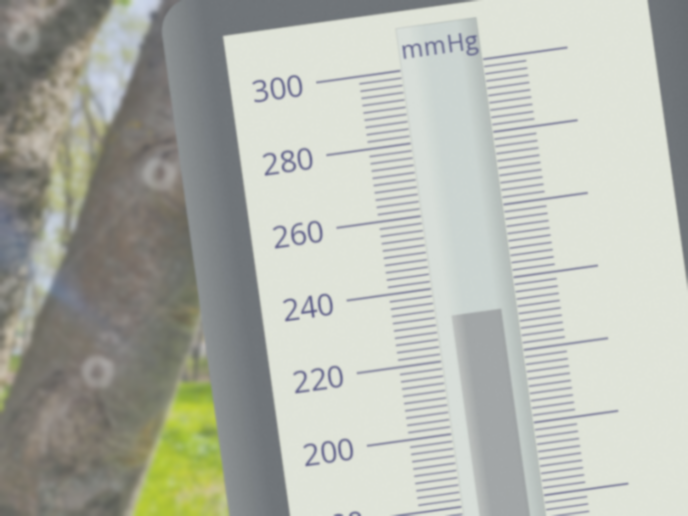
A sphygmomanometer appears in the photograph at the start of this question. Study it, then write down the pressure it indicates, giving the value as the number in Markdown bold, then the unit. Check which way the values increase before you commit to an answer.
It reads **232** mmHg
